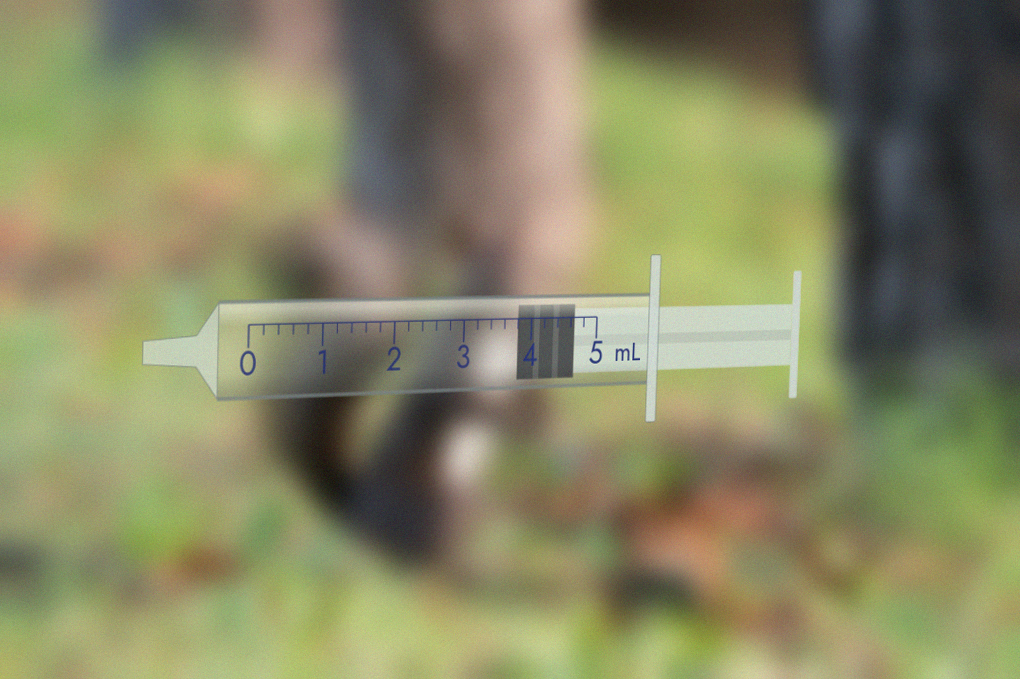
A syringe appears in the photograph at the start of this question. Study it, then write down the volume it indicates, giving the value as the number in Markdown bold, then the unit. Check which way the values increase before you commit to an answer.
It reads **3.8** mL
